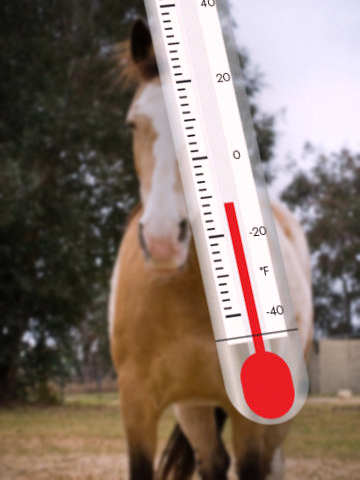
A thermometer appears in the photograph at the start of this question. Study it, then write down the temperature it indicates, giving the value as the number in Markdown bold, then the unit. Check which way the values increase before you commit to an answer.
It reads **-12** °F
